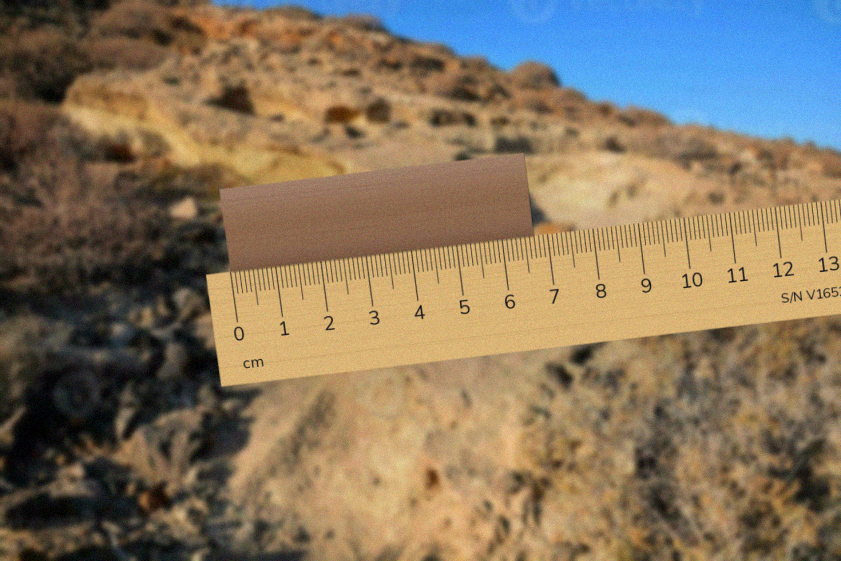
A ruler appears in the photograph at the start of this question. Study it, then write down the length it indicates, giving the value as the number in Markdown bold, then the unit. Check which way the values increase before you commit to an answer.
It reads **6.7** cm
